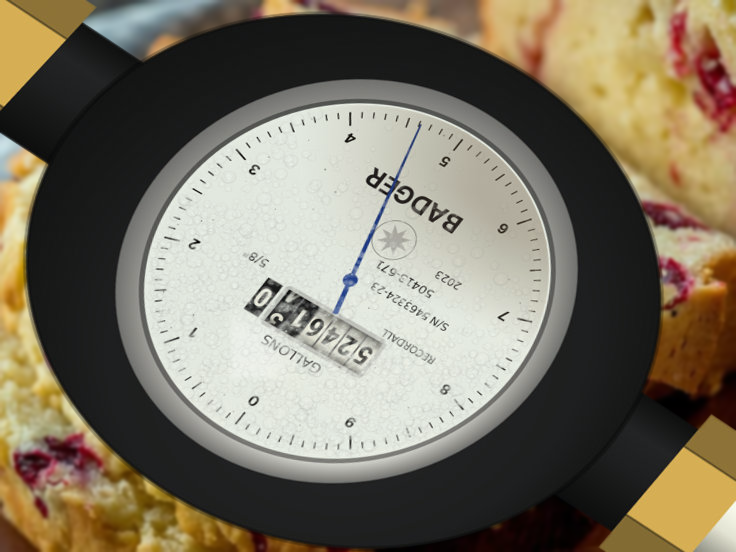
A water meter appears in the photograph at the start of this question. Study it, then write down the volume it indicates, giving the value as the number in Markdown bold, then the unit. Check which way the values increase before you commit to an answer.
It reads **5246134.6** gal
